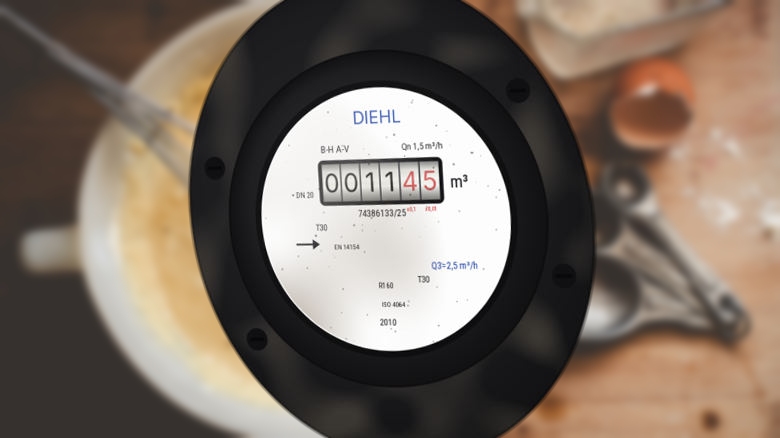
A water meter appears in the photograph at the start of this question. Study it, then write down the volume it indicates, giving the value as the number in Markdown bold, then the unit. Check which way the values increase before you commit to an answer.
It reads **11.45** m³
